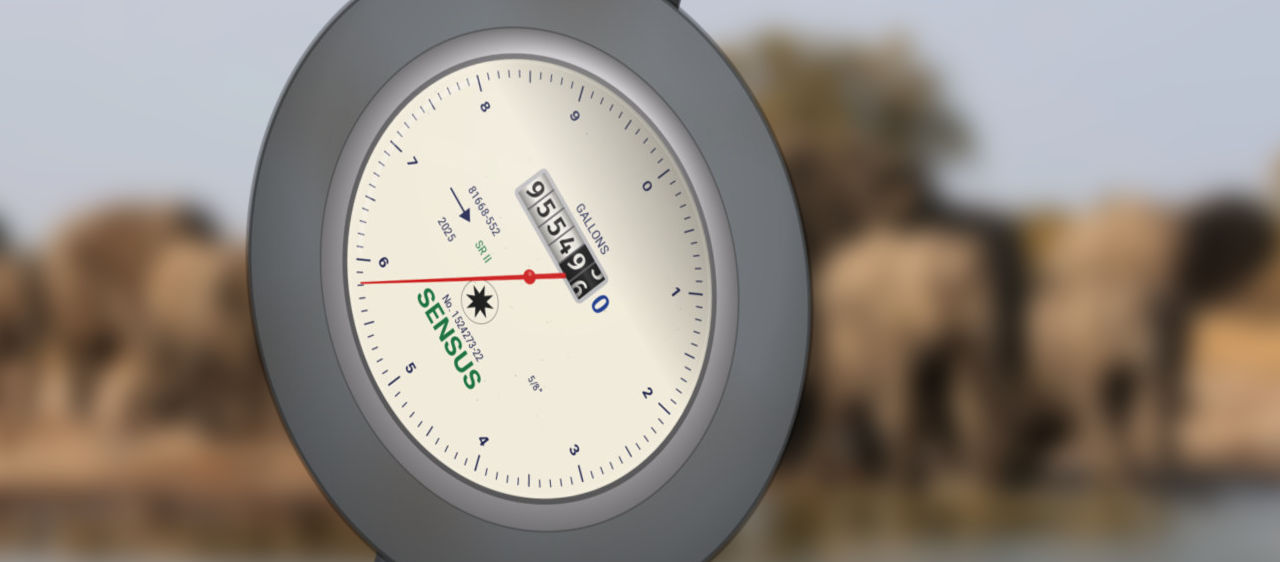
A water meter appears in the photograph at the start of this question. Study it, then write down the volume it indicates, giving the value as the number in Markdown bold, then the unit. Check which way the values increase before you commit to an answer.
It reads **9554955.8** gal
